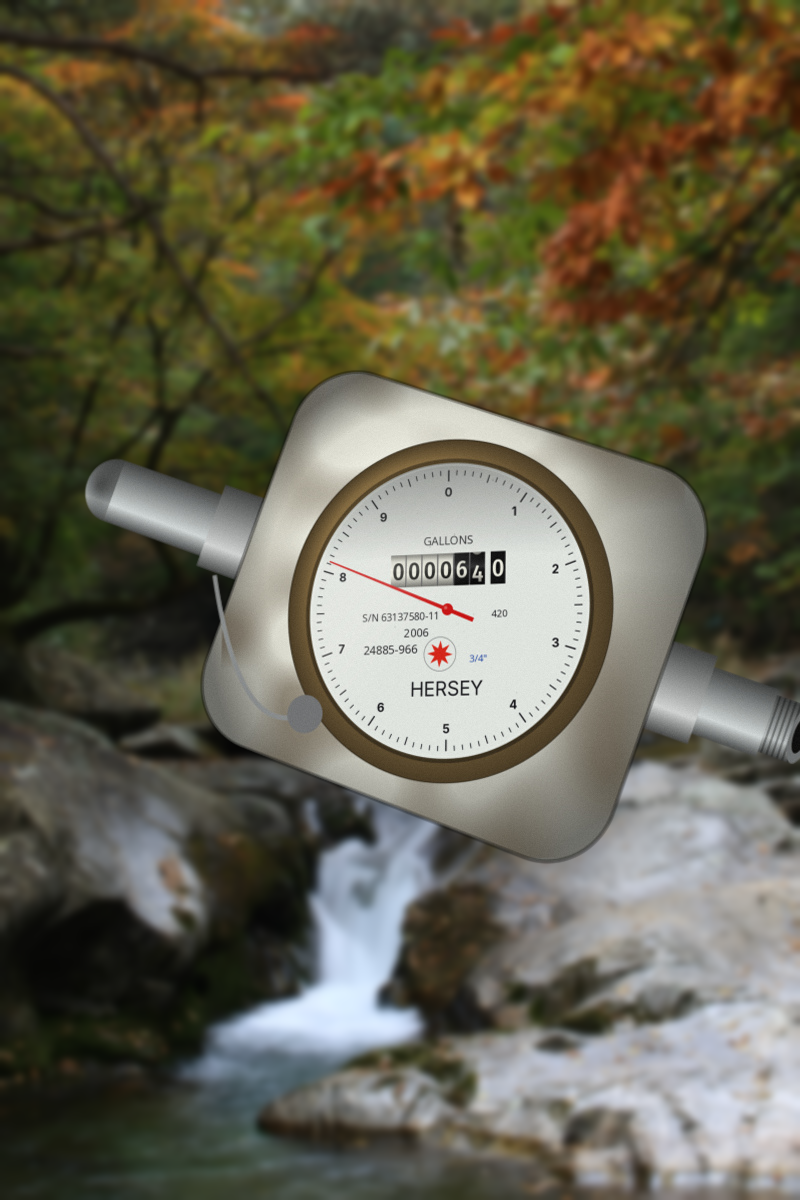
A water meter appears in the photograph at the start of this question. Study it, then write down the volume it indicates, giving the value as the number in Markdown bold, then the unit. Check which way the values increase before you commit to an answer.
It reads **638.1** gal
